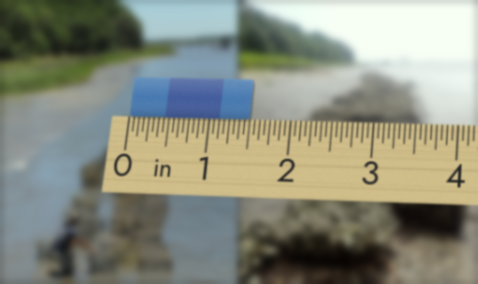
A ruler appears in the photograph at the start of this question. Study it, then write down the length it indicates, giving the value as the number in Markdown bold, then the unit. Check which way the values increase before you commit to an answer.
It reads **1.5** in
